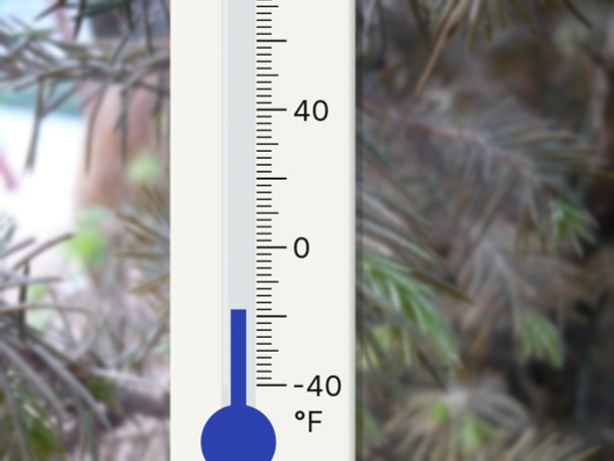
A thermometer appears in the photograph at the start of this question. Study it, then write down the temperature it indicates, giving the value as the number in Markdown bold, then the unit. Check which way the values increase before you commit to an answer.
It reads **-18** °F
